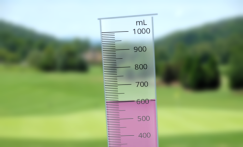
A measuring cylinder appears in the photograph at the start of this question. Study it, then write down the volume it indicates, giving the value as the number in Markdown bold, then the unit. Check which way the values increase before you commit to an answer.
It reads **600** mL
